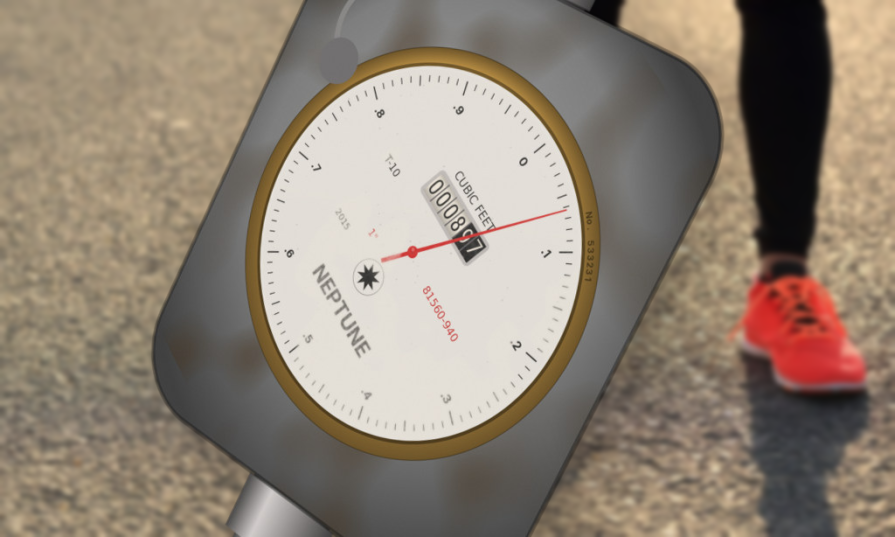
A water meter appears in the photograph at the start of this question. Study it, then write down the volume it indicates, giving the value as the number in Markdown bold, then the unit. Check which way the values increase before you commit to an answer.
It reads **897.06** ft³
